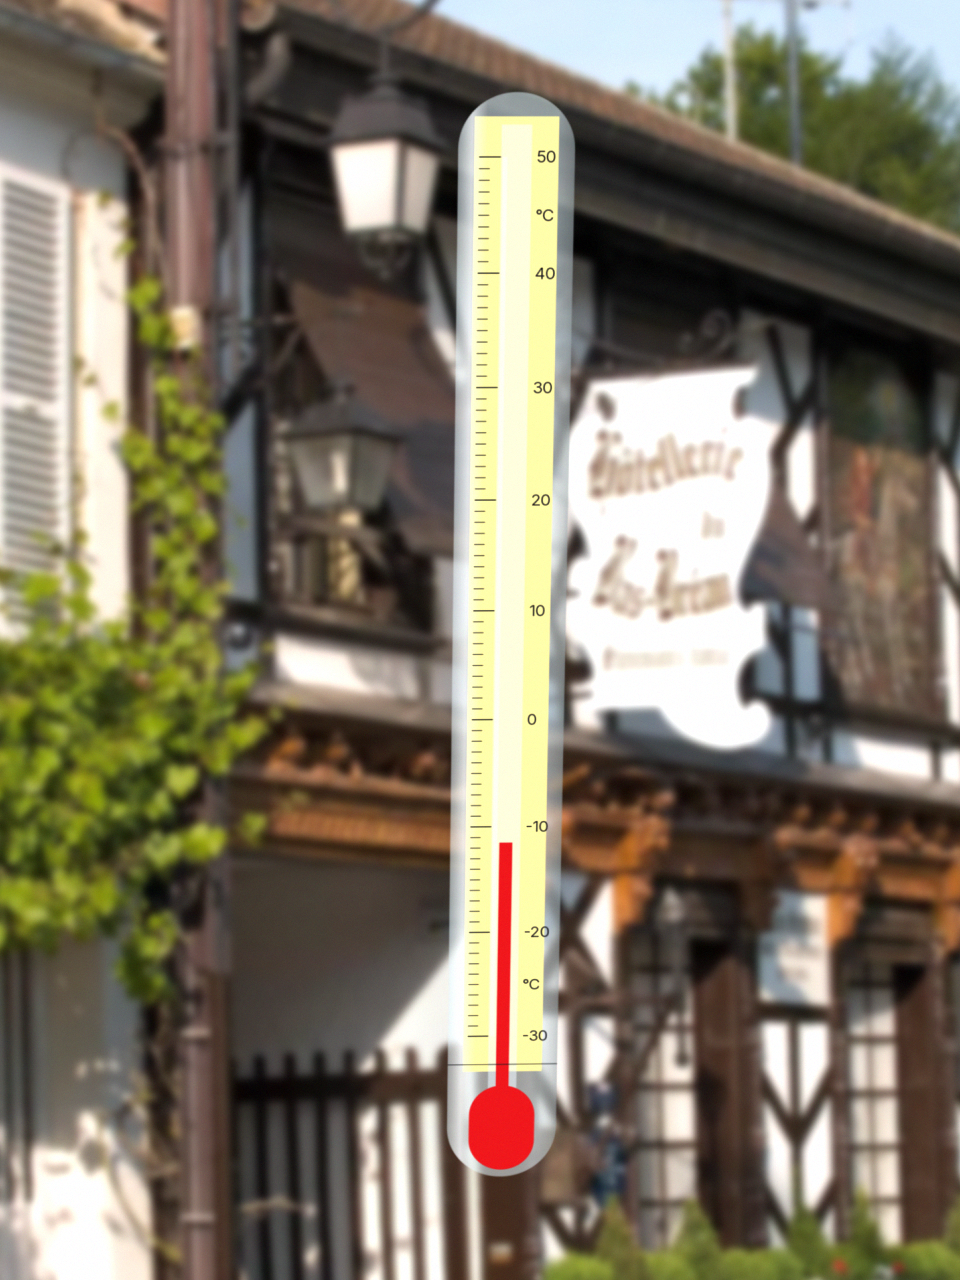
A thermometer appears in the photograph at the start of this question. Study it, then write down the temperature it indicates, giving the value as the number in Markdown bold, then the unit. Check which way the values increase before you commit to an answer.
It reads **-11.5** °C
